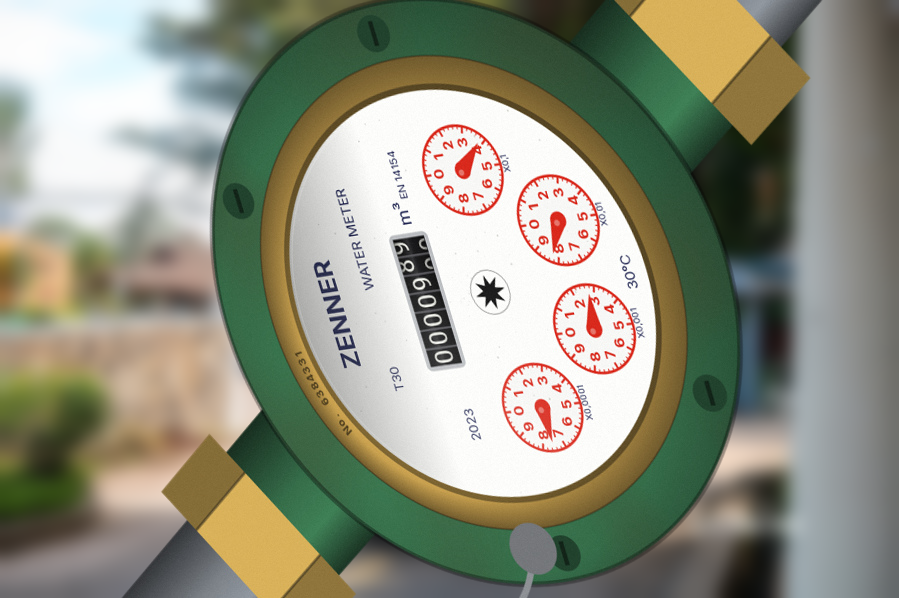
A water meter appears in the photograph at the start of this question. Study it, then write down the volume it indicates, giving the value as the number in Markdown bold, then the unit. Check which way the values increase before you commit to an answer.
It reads **989.3827** m³
